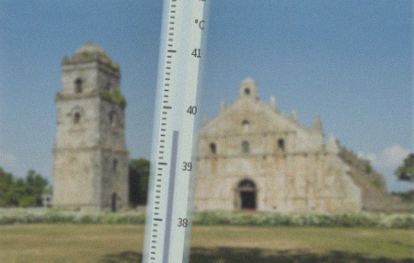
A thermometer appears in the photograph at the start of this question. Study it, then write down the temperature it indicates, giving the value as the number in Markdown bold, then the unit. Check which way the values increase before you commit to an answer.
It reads **39.6** °C
